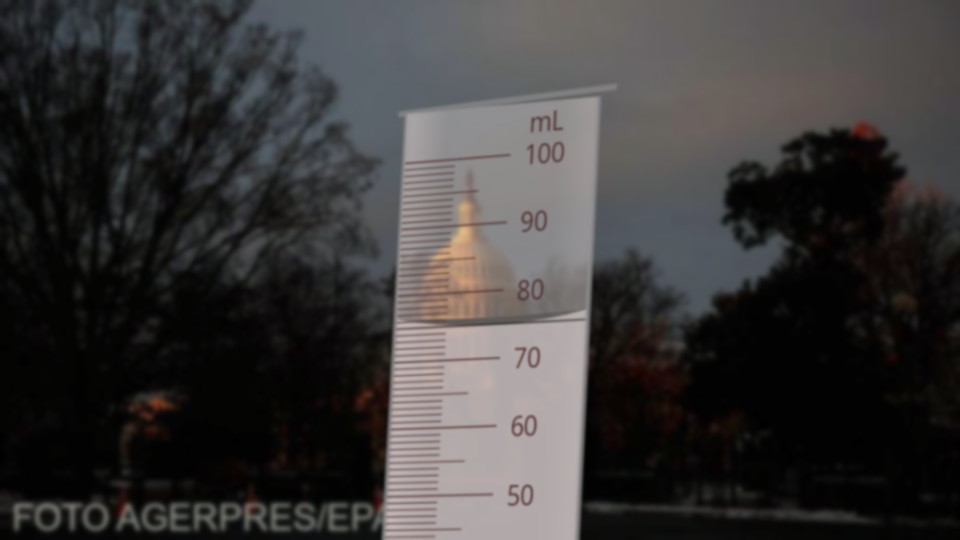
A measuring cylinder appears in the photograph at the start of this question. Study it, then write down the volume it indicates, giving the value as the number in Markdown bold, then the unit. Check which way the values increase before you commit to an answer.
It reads **75** mL
